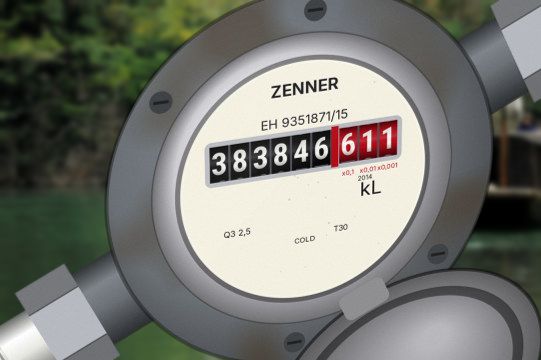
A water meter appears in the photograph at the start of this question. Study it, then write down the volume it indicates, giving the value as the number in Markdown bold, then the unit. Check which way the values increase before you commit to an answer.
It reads **383846.611** kL
